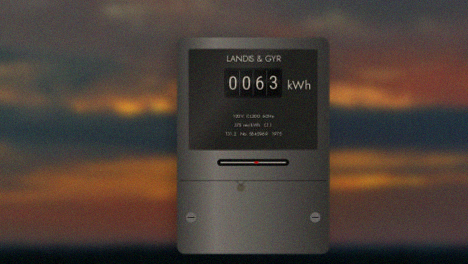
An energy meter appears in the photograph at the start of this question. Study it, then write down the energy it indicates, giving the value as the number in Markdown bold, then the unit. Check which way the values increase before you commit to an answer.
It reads **63** kWh
